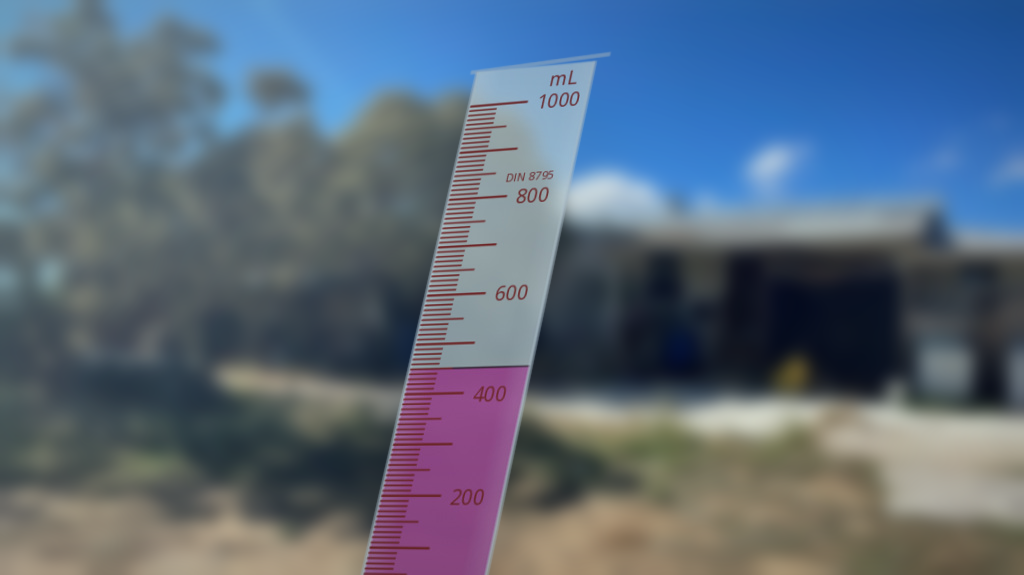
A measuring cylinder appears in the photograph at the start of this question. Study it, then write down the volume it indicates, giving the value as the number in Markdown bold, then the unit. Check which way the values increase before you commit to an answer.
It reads **450** mL
